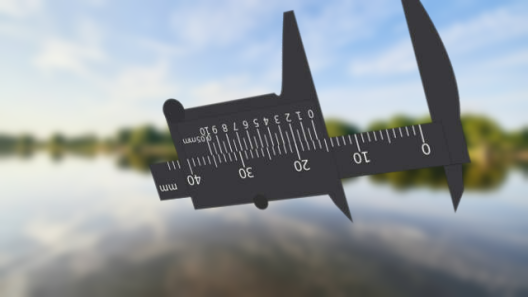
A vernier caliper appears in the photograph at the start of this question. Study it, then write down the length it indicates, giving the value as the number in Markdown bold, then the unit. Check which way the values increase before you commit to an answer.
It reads **16.2** mm
